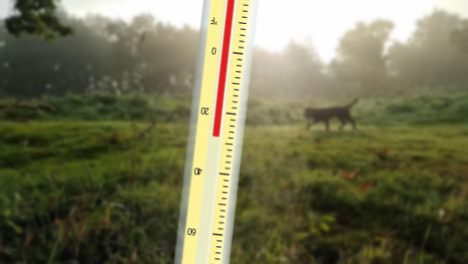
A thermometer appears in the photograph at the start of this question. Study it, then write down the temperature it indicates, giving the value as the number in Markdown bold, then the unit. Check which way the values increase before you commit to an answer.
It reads **28** °F
